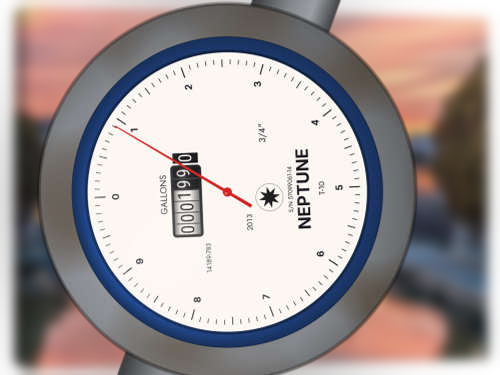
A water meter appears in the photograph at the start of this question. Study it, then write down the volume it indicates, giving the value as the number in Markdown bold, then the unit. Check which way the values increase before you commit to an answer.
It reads **1990.9** gal
